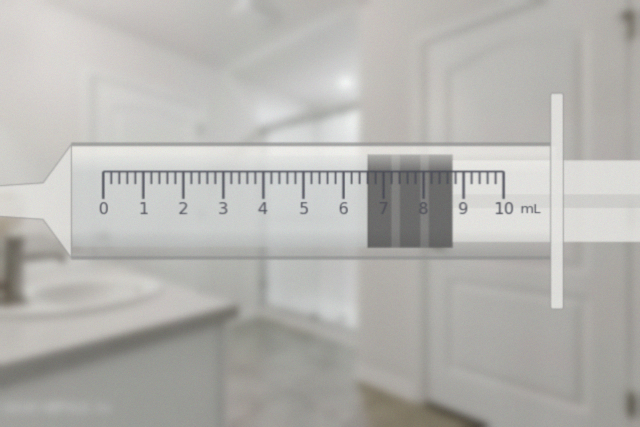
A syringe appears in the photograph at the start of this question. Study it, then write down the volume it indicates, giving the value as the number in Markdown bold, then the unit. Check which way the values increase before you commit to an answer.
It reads **6.6** mL
